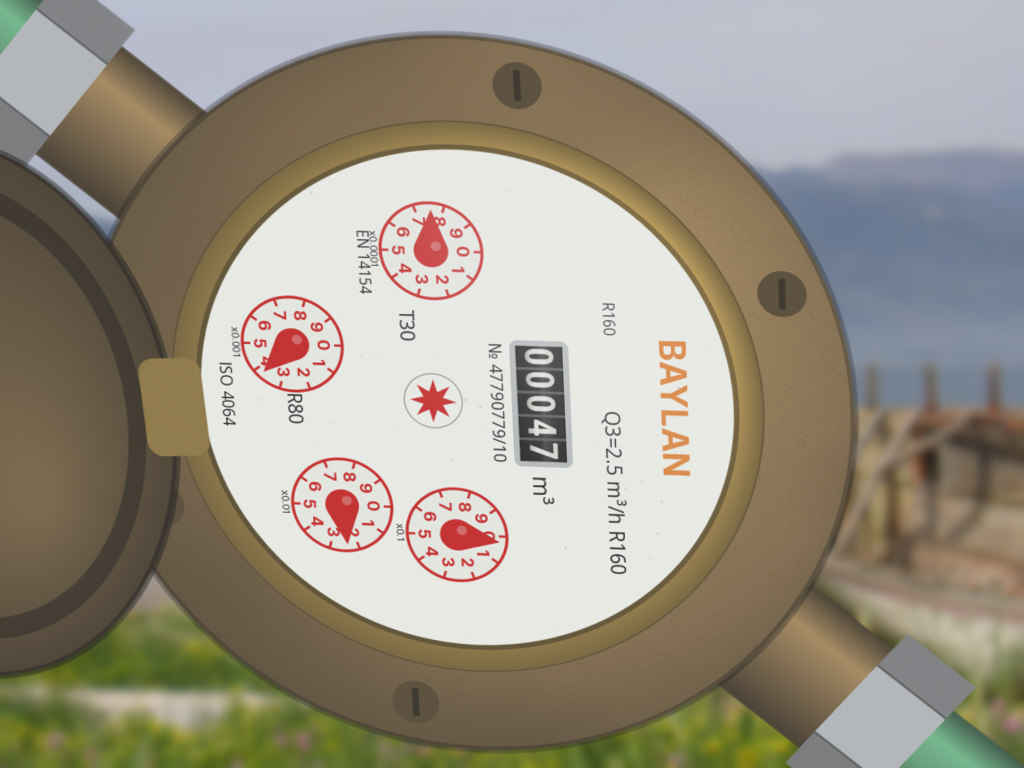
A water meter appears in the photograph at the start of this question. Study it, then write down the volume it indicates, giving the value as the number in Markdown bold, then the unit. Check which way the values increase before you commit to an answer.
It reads **47.0237** m³
